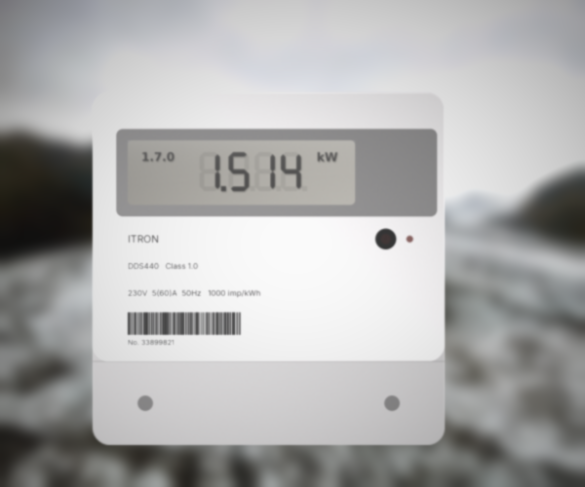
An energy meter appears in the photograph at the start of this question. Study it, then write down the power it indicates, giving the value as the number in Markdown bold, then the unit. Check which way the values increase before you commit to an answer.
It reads **1.514** kW
